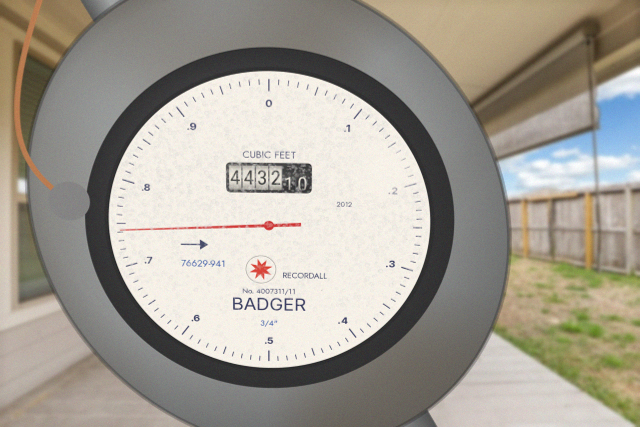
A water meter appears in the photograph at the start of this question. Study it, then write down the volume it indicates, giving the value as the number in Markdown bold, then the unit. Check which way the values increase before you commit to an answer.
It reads **443209.74** ft³
